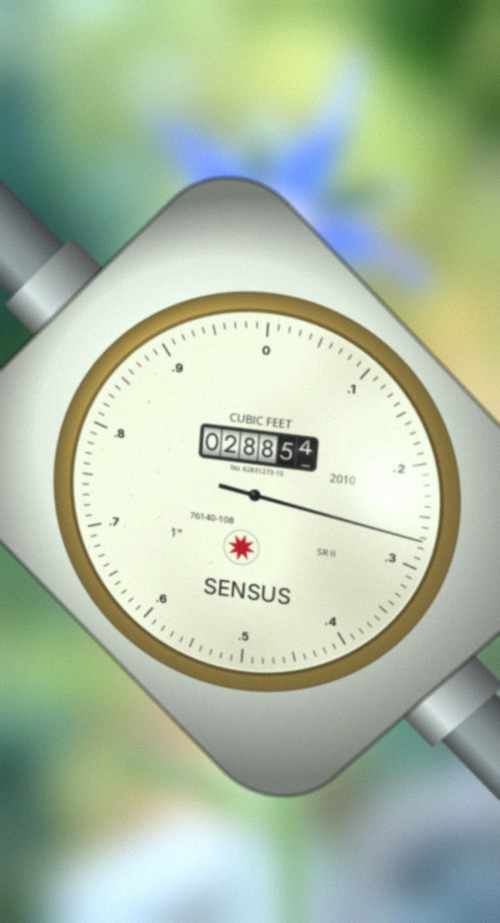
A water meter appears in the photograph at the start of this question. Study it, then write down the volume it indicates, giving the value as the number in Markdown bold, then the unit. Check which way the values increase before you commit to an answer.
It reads **28854.27** ft³
